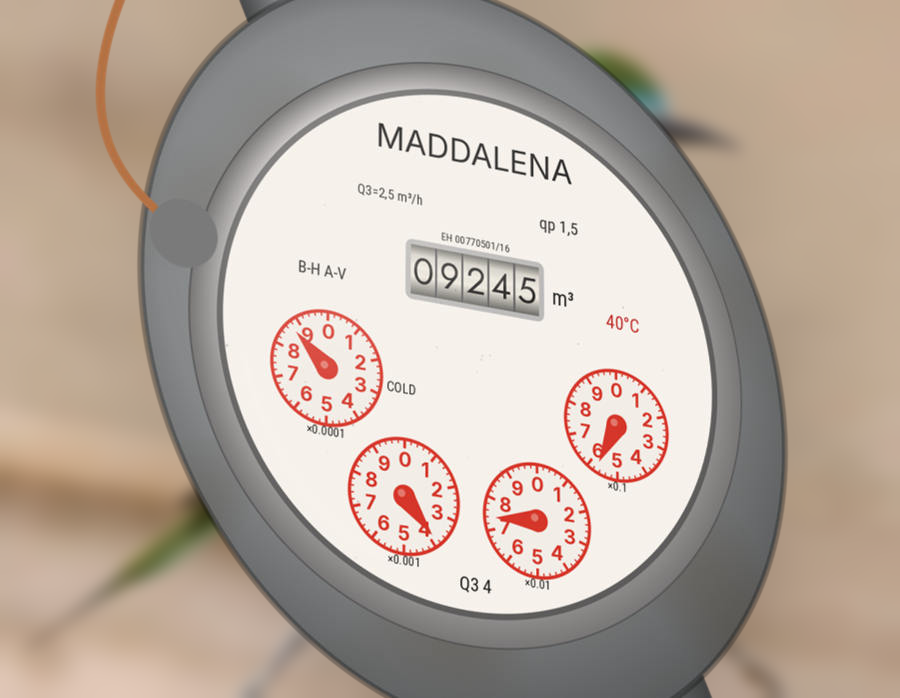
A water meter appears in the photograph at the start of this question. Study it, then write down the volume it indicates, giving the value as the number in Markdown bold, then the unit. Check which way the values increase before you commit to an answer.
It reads **9245.5738** m³
